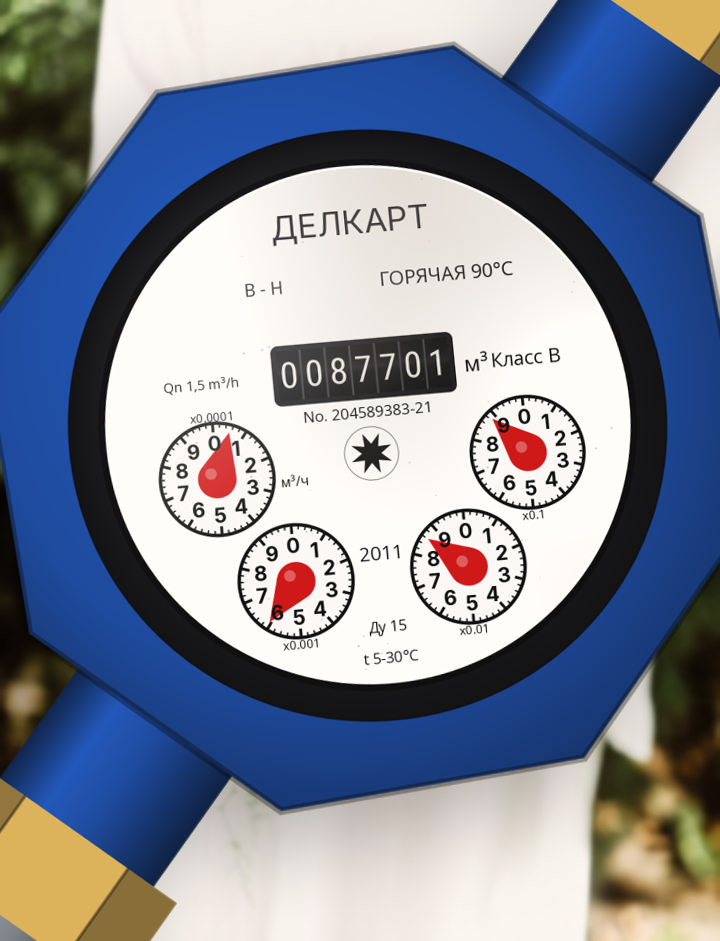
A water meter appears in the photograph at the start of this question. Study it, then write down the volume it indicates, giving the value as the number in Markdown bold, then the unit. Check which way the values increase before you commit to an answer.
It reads **87701.8860** m³
